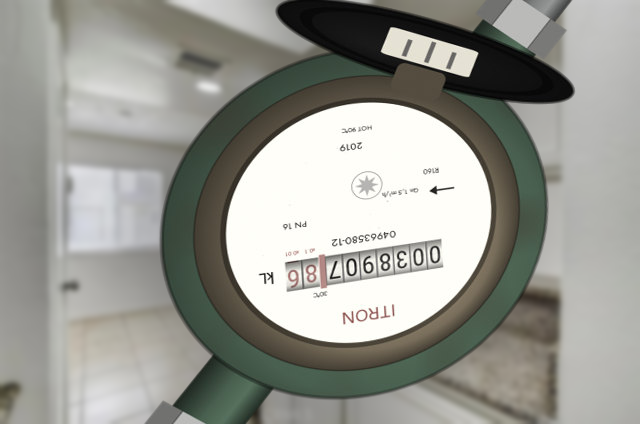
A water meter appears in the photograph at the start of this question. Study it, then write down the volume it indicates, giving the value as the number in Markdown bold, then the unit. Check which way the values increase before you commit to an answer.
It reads **38907.86** kL
